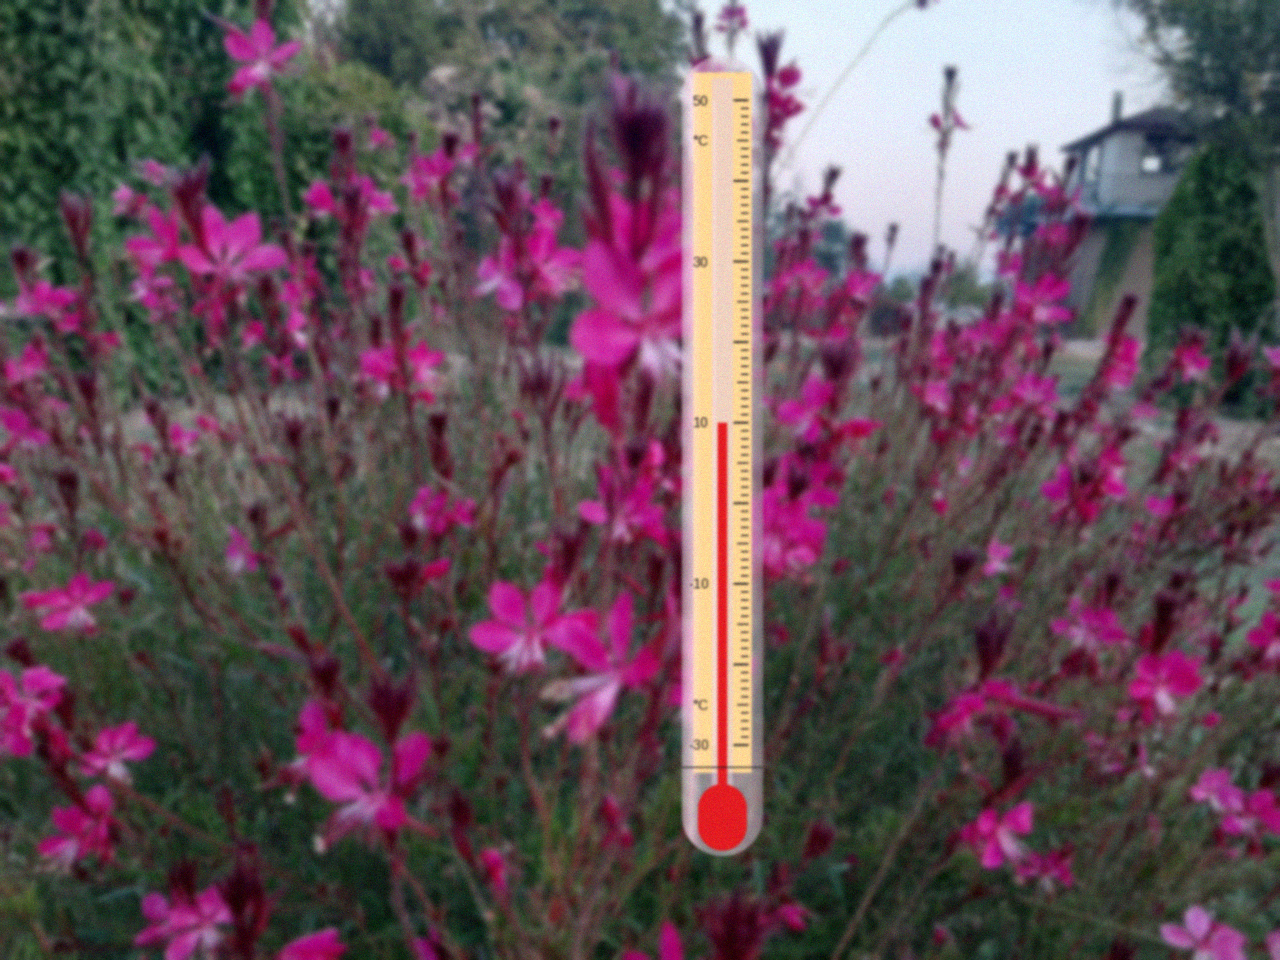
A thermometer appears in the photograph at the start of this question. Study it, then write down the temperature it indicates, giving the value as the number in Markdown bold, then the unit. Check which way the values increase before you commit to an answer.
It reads **10** °C
